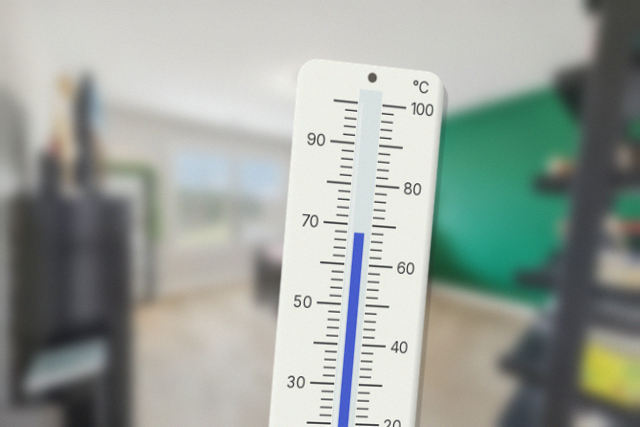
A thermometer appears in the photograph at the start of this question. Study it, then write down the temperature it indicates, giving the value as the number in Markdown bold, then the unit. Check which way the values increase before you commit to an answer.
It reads **68** °C
